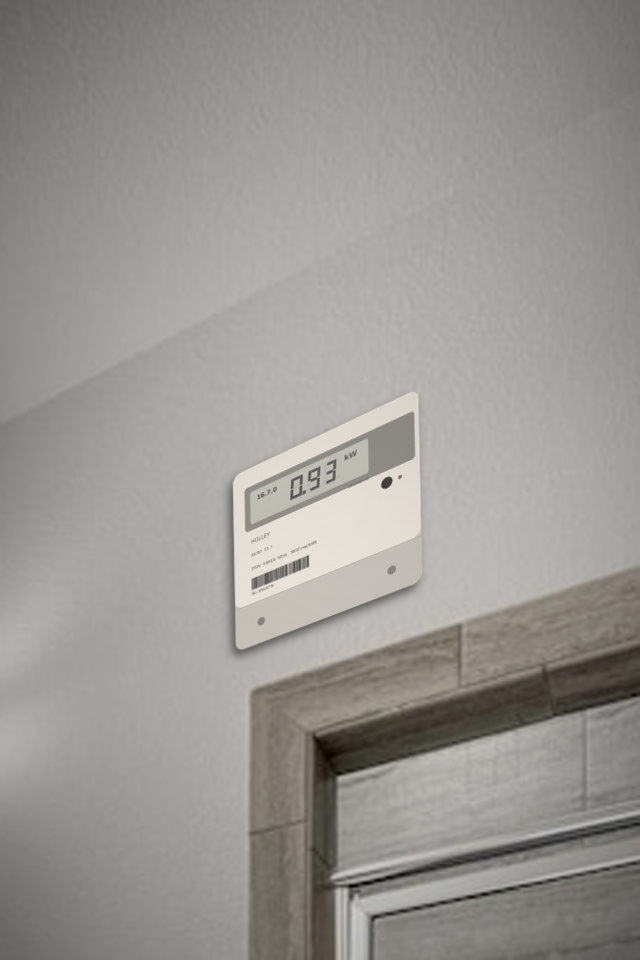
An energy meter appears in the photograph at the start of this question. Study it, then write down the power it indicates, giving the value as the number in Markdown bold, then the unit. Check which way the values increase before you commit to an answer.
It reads **0.93** kW
